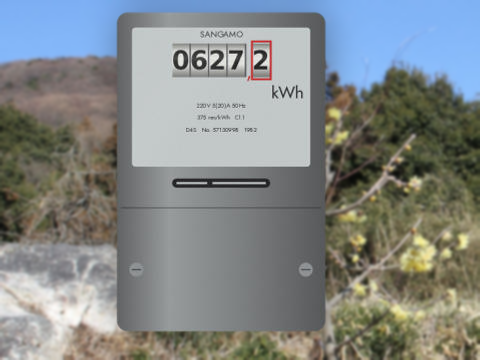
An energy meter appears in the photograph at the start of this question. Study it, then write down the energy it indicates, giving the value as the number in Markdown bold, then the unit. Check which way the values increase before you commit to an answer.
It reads **627.2** kWh
